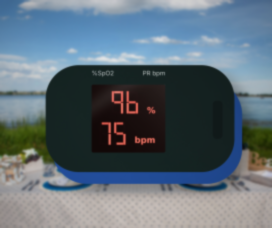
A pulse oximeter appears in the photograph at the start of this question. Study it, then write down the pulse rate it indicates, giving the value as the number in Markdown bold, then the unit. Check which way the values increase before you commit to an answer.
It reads **75** bpm
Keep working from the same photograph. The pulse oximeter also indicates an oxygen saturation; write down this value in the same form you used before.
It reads **96** %
